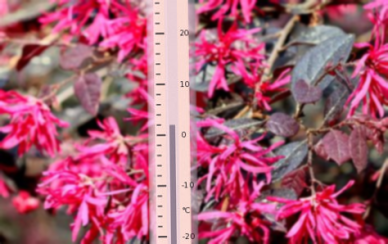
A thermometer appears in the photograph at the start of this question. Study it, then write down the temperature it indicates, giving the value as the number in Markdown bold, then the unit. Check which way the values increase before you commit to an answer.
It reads **2** °C
